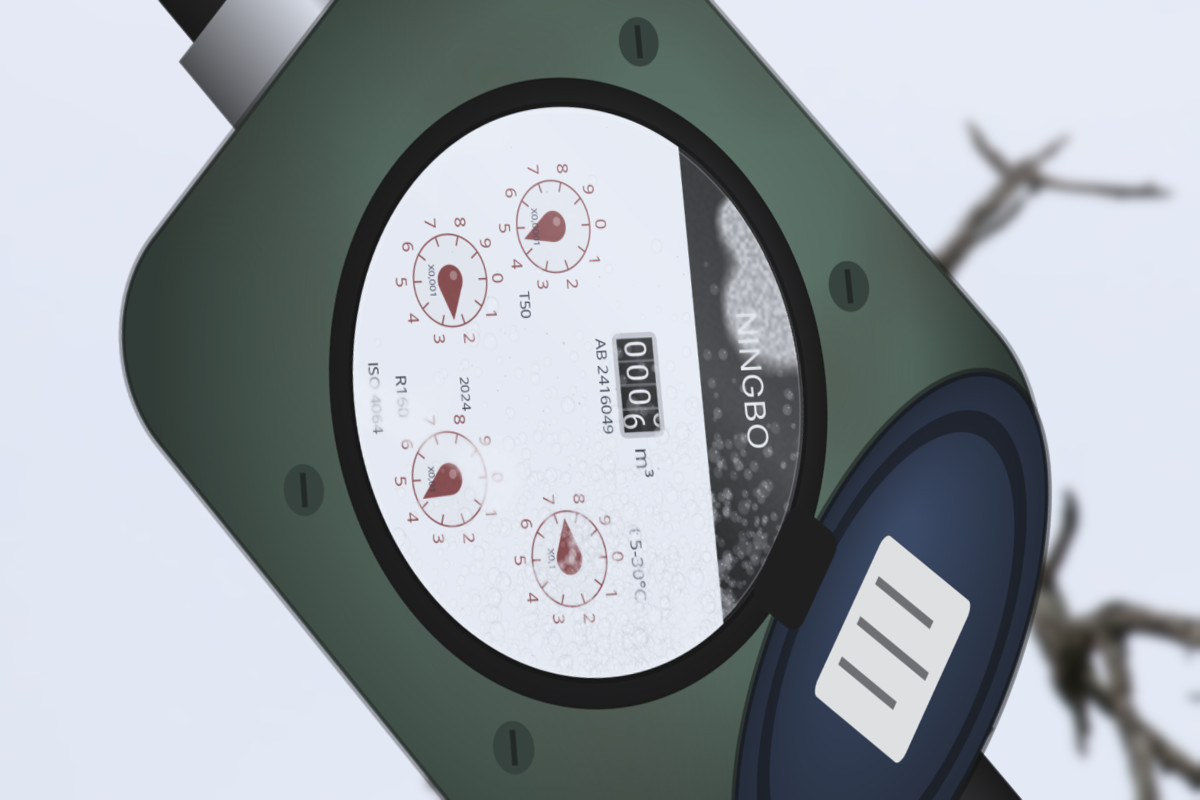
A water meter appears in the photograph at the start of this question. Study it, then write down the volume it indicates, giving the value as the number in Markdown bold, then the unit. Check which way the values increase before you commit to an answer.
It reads **5.7424** m³
